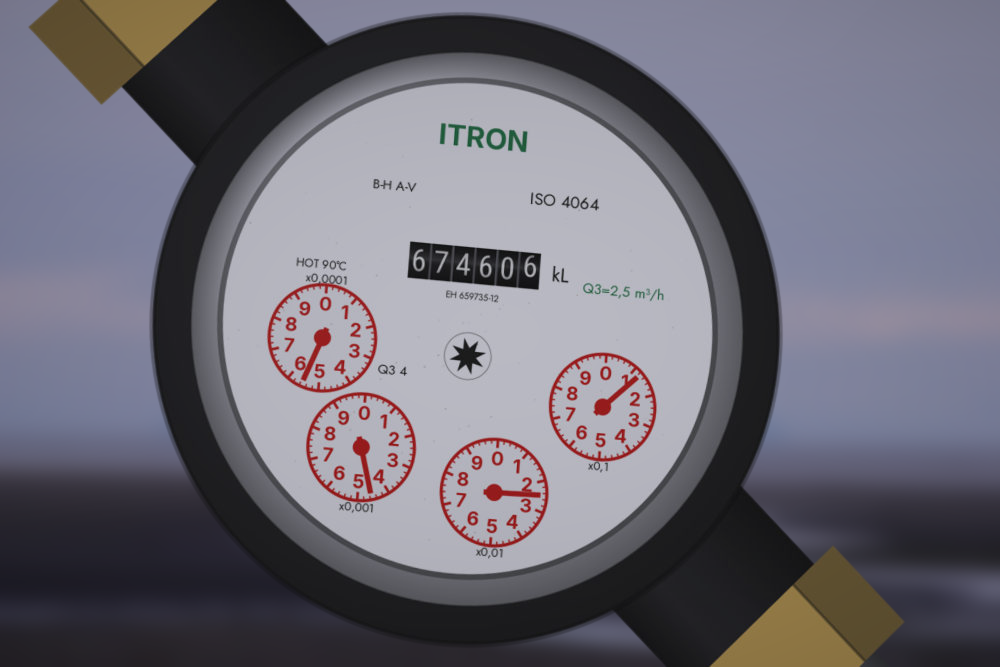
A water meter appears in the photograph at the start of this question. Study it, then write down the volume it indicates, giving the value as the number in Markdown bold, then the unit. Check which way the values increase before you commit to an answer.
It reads **674606.1245** kL
